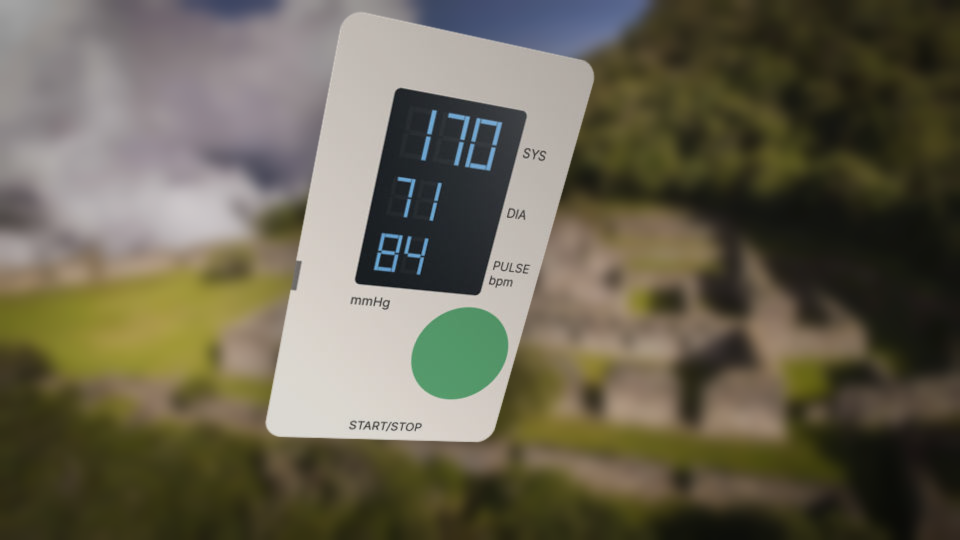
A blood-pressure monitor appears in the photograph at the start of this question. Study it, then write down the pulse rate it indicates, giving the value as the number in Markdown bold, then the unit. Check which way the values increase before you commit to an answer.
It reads **84** bpm
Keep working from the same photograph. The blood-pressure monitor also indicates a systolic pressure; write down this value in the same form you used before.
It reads **170** mmHg
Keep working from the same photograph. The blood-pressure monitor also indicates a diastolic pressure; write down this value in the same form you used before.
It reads **71** mmHg
